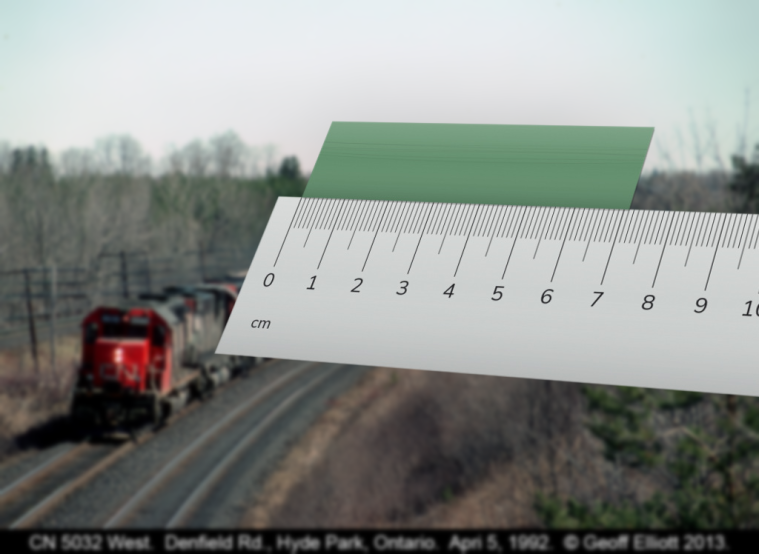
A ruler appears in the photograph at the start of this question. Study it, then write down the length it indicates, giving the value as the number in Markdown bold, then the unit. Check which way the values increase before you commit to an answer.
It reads **7.1** cm
